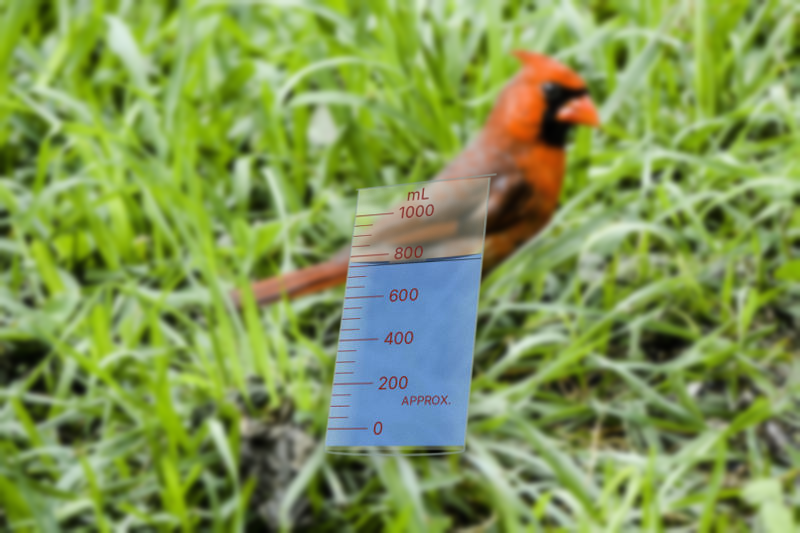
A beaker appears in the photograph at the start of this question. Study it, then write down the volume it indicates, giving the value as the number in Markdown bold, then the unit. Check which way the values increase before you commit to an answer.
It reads **750** mL
